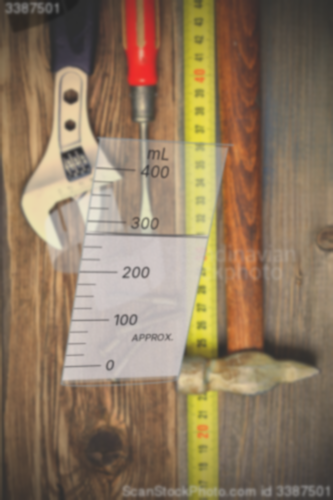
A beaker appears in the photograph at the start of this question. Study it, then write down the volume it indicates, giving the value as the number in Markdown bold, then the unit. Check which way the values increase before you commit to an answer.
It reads **275** mL
